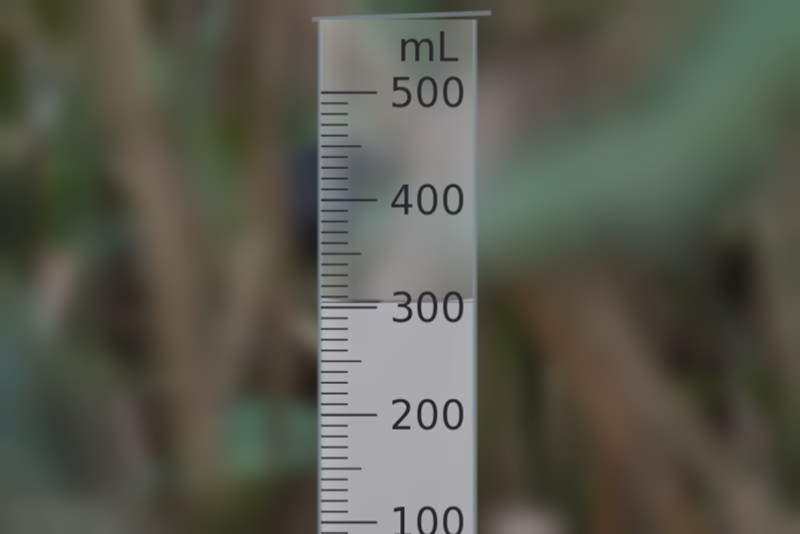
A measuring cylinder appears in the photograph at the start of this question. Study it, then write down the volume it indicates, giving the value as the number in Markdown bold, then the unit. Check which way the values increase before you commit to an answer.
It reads **305** mL
